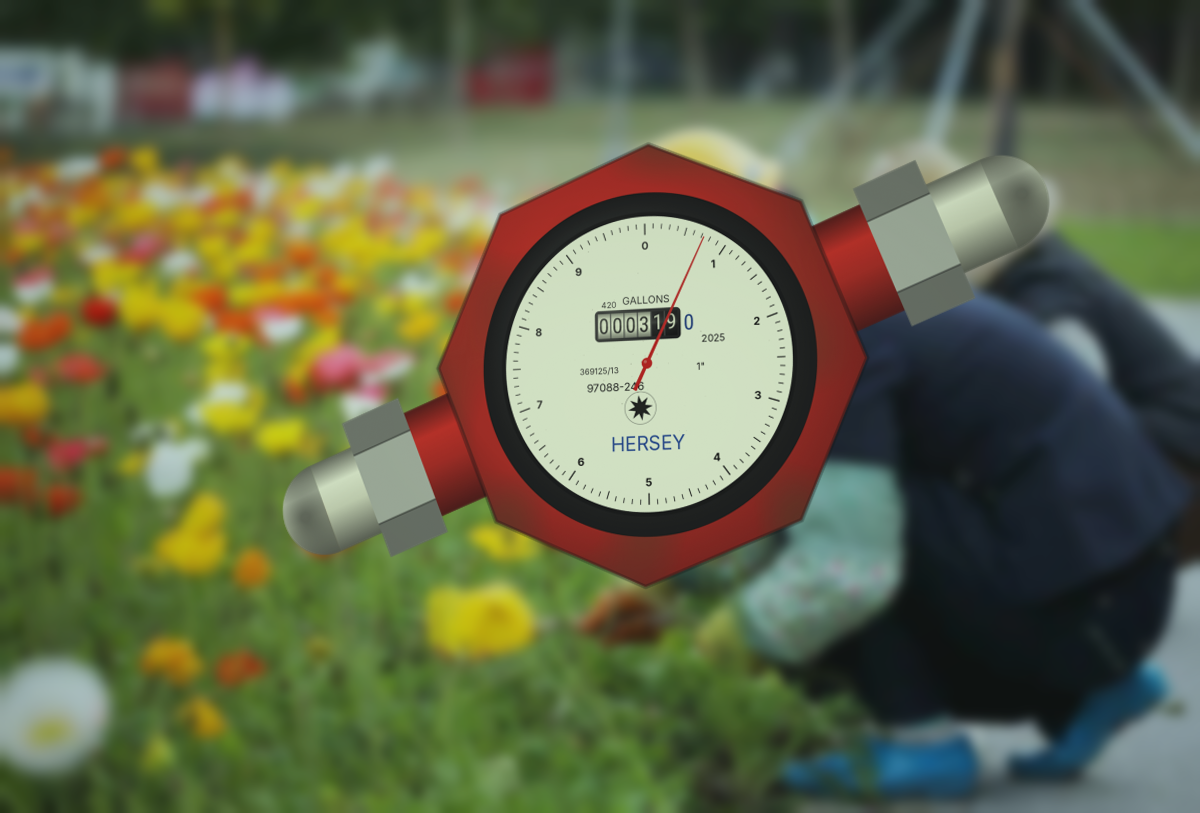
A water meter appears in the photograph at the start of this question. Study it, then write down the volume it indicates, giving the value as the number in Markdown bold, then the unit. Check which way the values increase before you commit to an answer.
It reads **3190.7** gal
